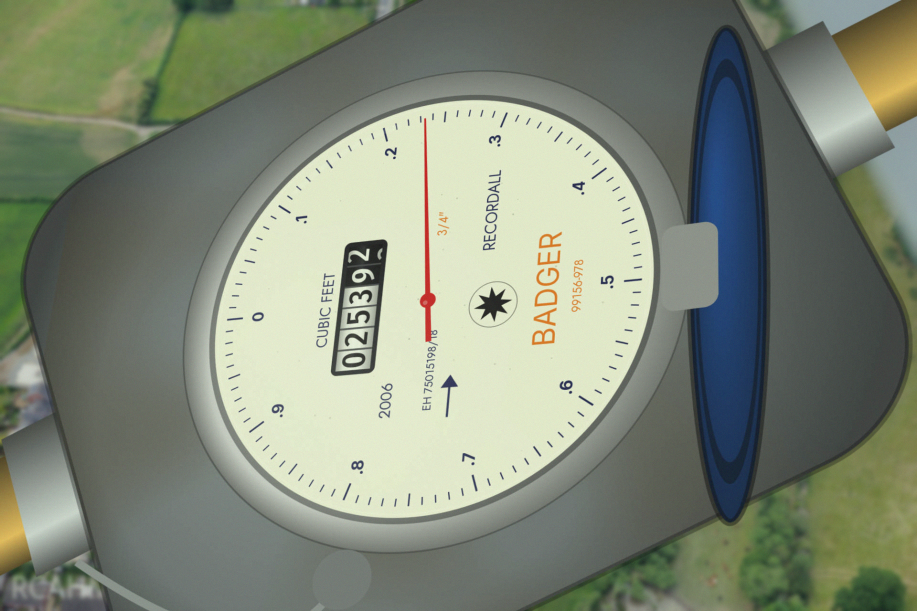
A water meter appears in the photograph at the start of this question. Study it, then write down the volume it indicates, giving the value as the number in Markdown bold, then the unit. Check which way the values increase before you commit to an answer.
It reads **25392.23** ft³
